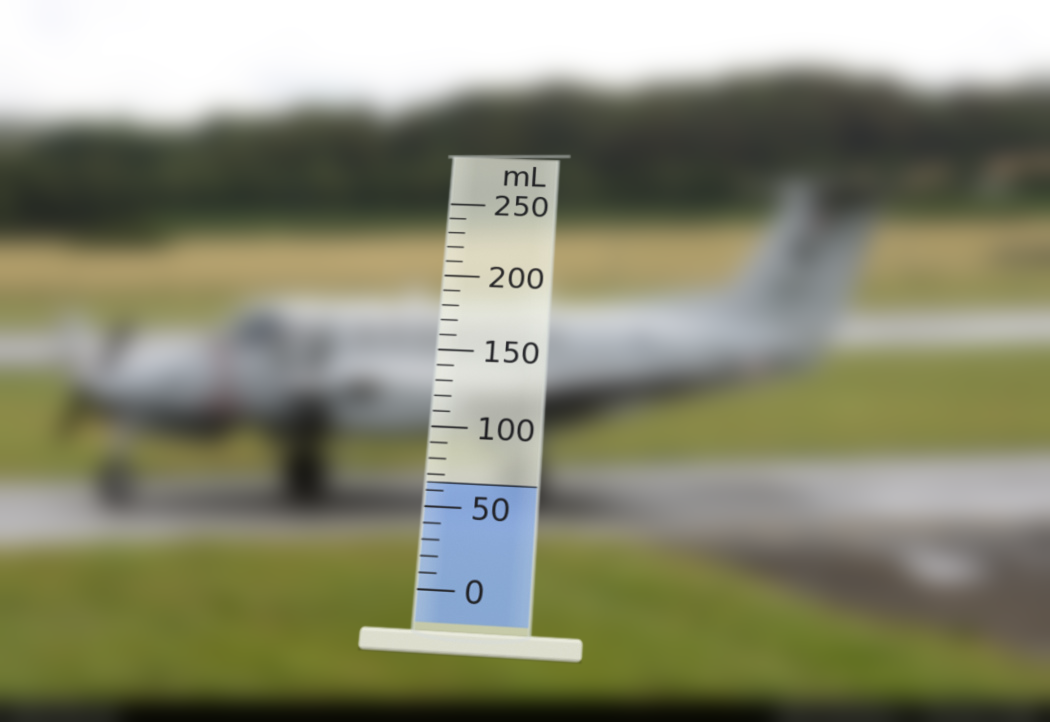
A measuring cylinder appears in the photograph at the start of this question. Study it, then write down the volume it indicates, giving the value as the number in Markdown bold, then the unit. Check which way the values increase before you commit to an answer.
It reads **65** mL
